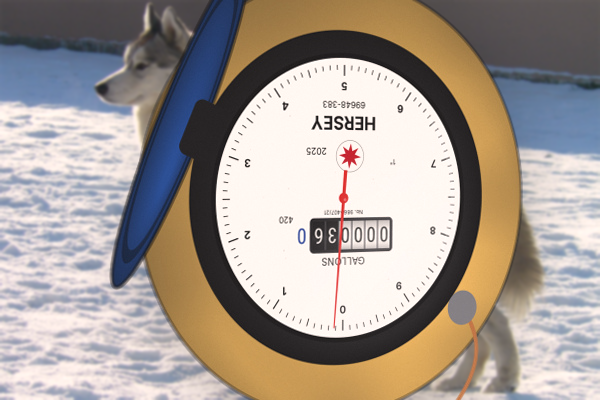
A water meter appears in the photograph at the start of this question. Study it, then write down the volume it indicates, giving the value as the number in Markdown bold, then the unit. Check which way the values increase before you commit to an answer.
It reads **360.1** gal
